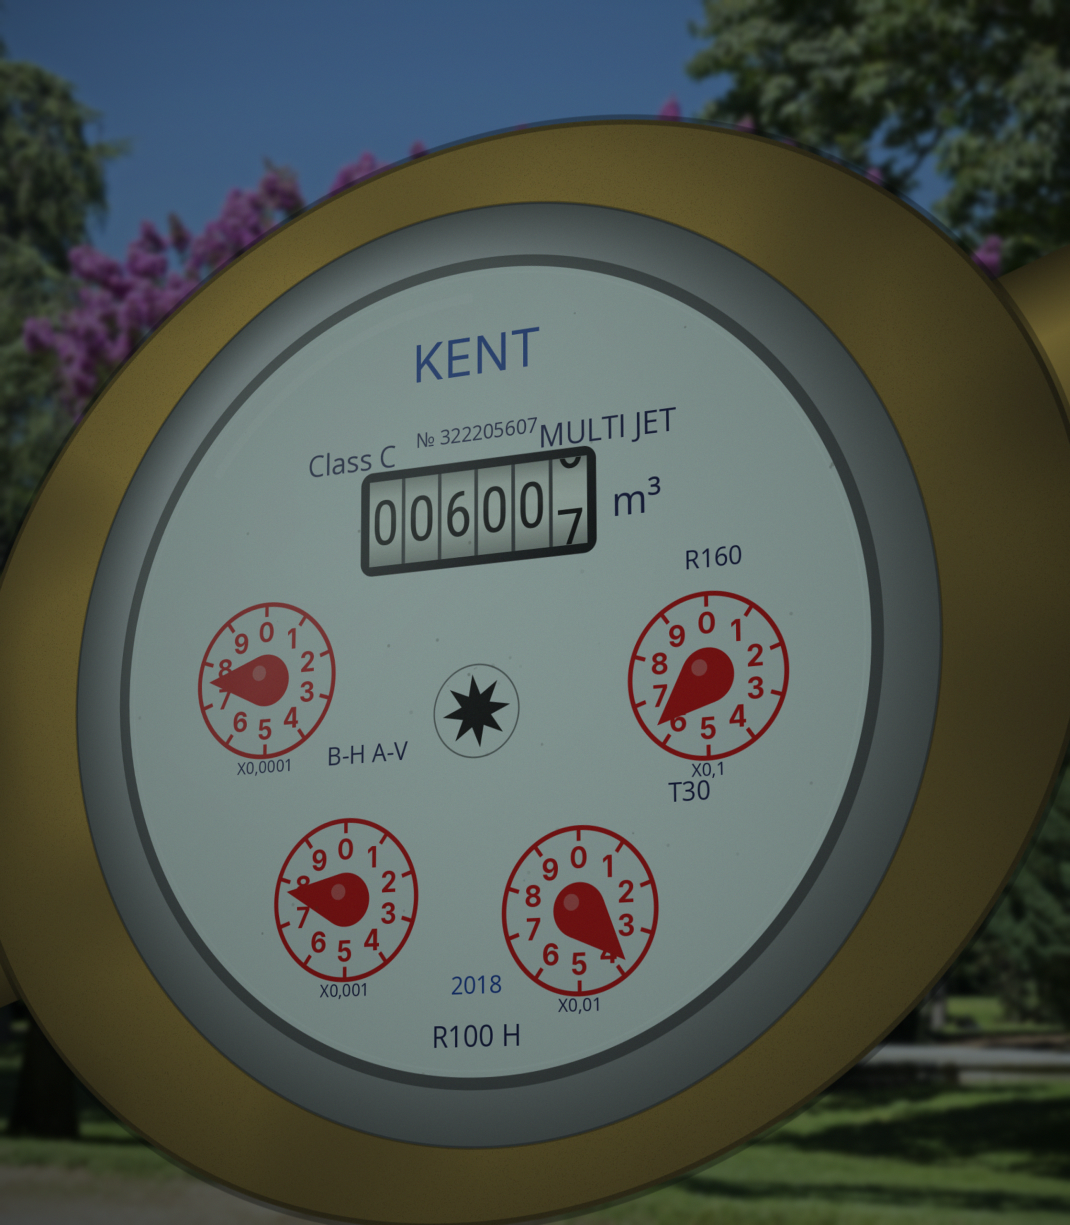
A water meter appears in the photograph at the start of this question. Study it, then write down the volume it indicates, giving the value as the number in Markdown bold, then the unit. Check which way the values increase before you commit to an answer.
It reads **6006.6377** m³
